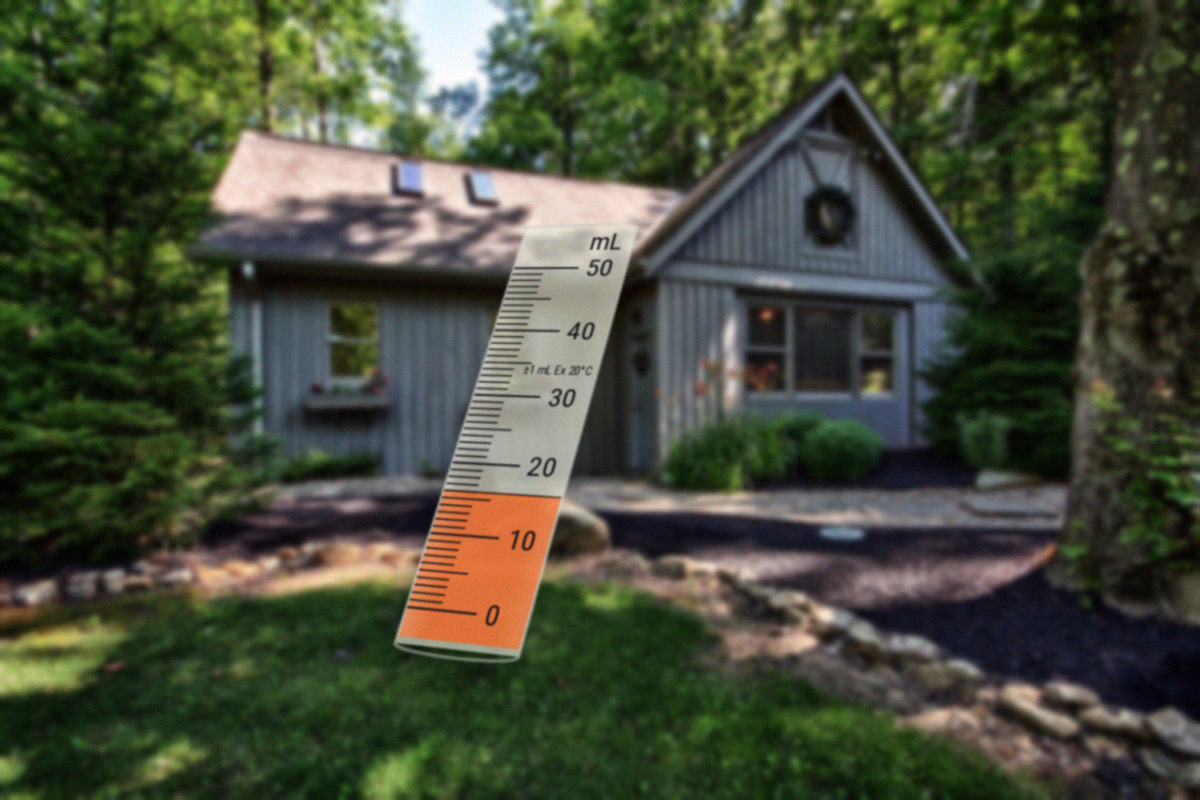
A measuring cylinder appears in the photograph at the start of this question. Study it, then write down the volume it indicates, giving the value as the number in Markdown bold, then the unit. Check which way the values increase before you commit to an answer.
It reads **16** mL
